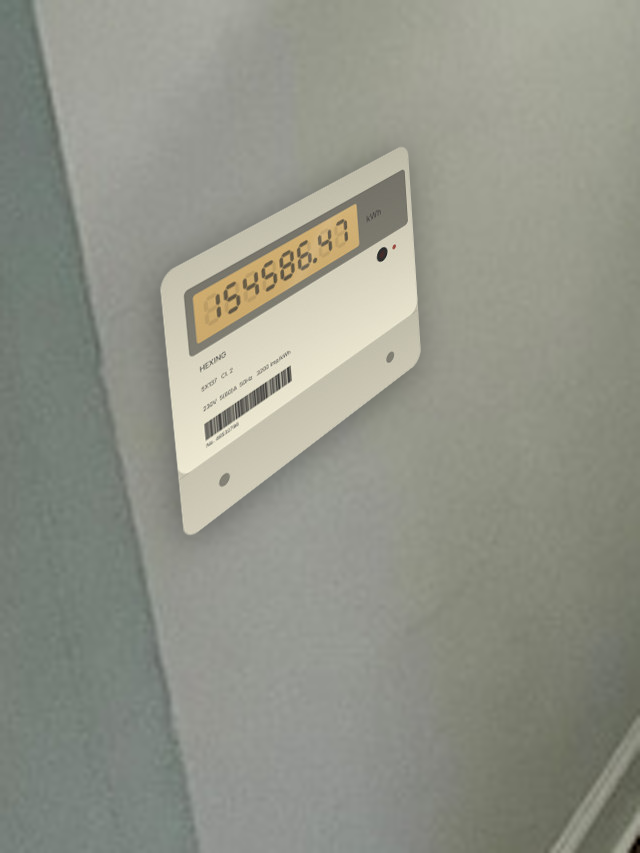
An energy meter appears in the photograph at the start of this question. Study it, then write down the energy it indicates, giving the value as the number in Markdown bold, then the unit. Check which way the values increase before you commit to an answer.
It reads **154586.47** kWh
